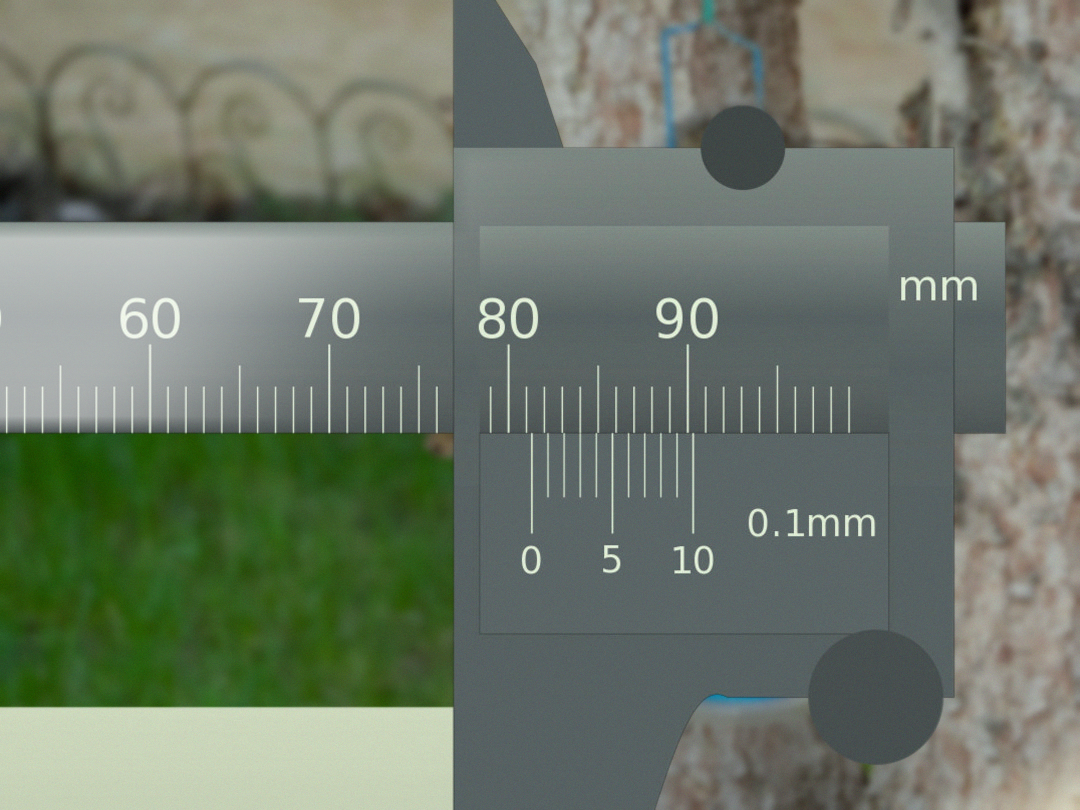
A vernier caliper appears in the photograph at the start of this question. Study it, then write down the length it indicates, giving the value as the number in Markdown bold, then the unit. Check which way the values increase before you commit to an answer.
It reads **81.3** mm
